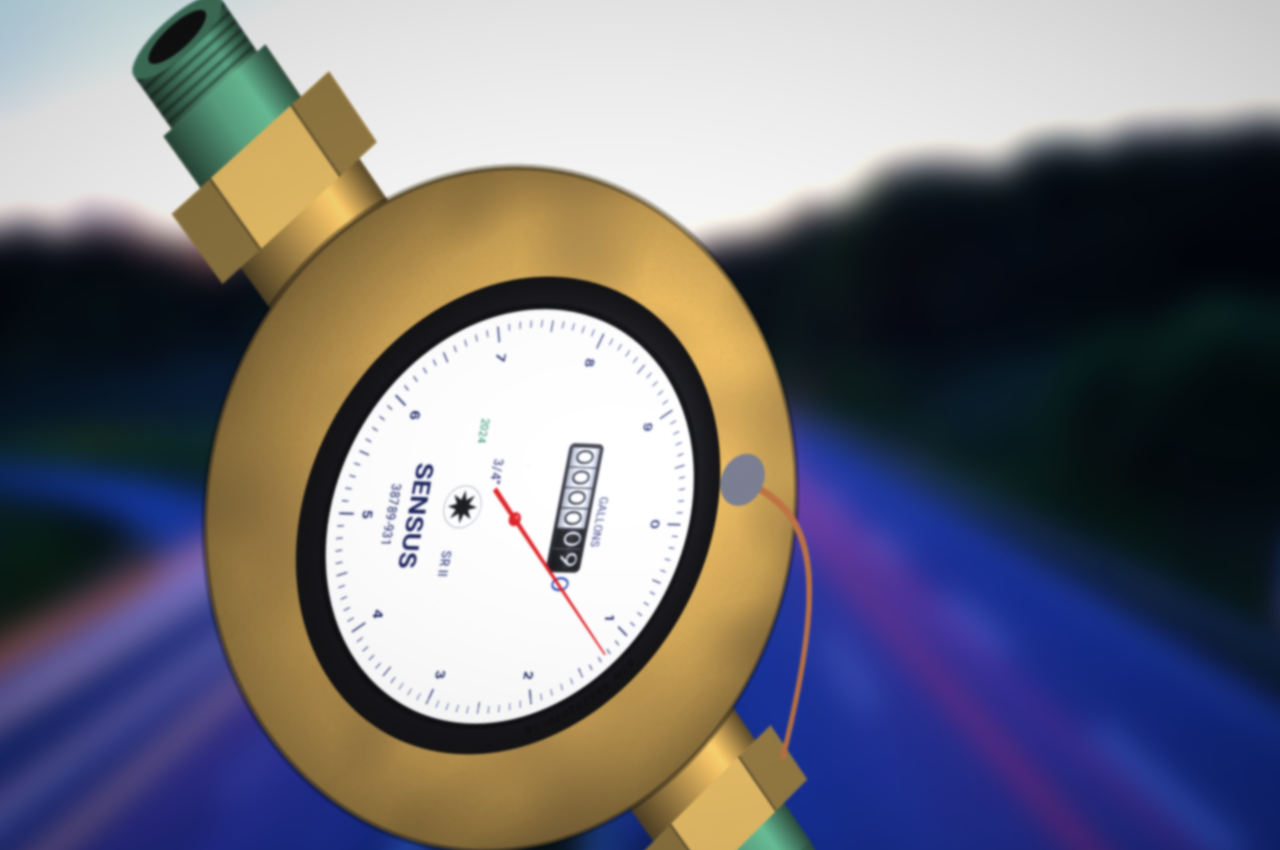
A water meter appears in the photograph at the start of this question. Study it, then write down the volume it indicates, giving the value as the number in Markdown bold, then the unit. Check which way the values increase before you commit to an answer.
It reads **91.2** gal
